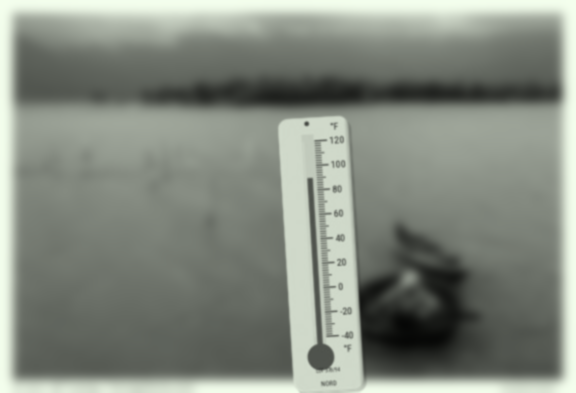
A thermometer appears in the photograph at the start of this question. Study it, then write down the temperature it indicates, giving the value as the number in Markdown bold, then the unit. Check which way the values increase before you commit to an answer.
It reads **90** °F
